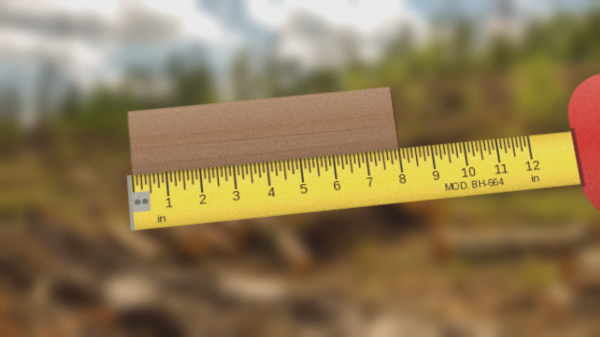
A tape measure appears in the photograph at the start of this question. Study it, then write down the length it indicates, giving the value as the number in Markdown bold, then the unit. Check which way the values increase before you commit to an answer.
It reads **8** in
